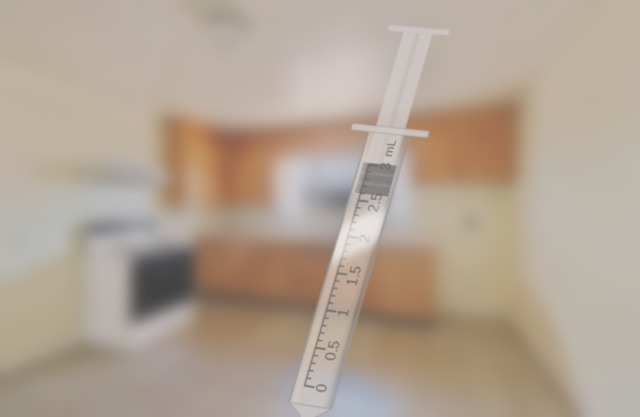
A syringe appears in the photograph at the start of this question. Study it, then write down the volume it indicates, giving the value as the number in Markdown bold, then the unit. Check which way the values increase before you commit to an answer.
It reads **2.6** mL
